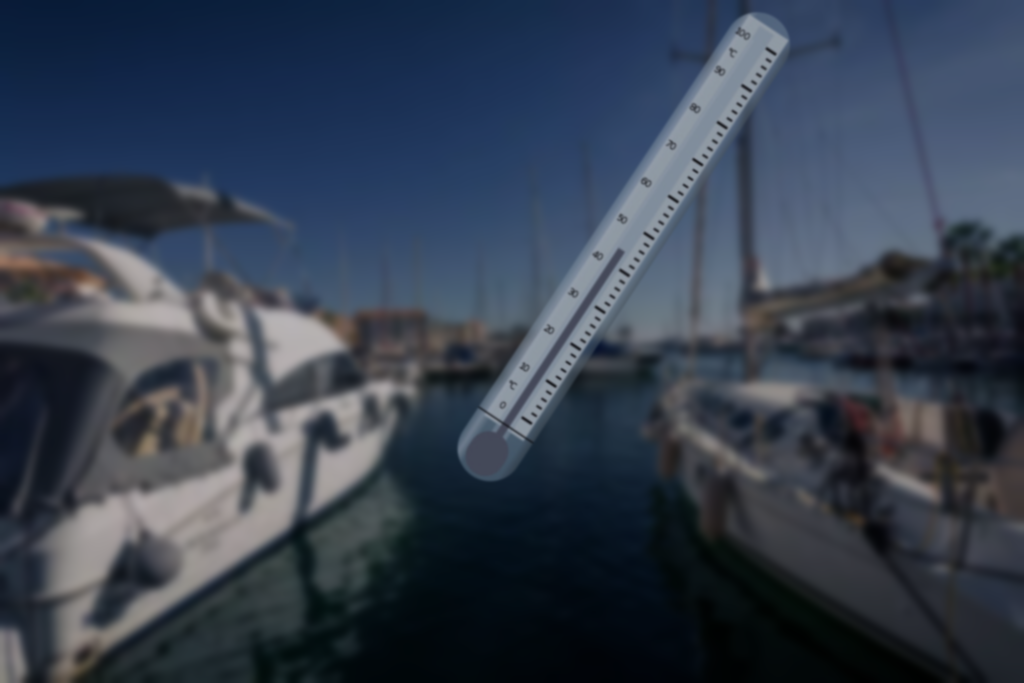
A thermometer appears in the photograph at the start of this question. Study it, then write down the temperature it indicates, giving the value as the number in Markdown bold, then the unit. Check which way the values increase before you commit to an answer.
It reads **44** °C
